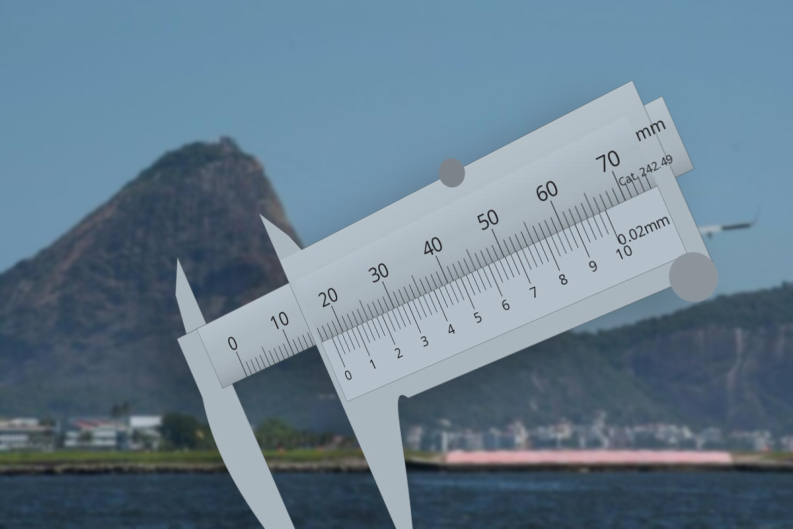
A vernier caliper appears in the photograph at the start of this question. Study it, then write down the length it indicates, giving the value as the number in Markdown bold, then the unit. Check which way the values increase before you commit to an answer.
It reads **17.8** mm
